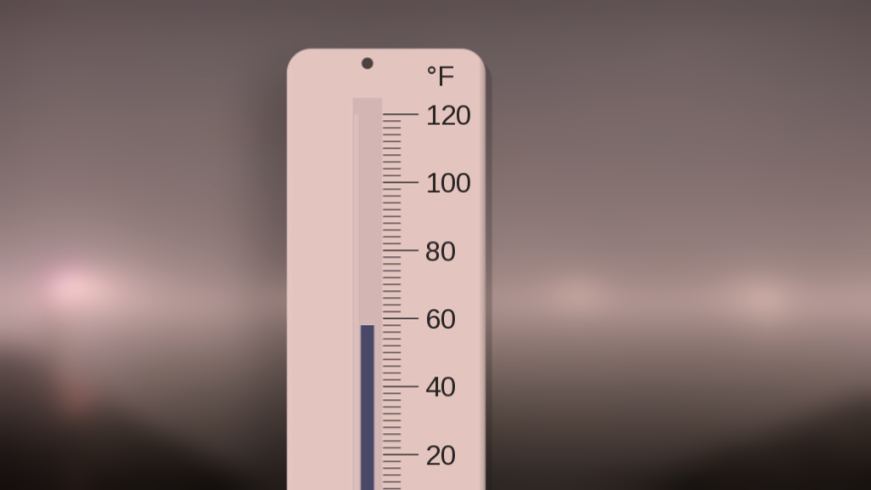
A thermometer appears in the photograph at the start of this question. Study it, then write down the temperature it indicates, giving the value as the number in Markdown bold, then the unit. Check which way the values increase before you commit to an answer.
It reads **58** °F
